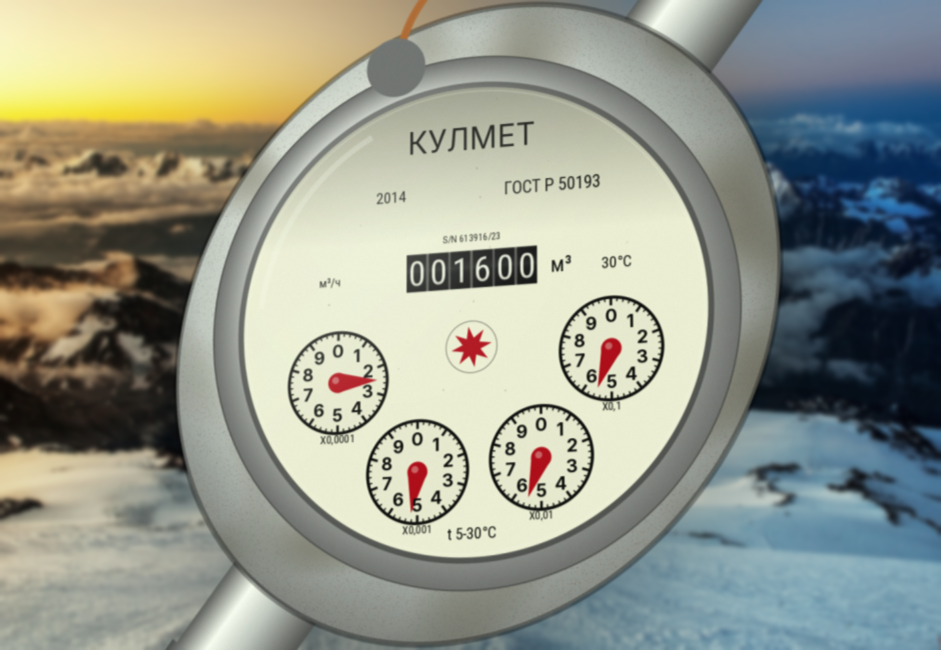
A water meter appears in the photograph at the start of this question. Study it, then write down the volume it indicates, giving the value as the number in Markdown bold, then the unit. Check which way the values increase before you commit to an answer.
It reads **1600.5552** m³
